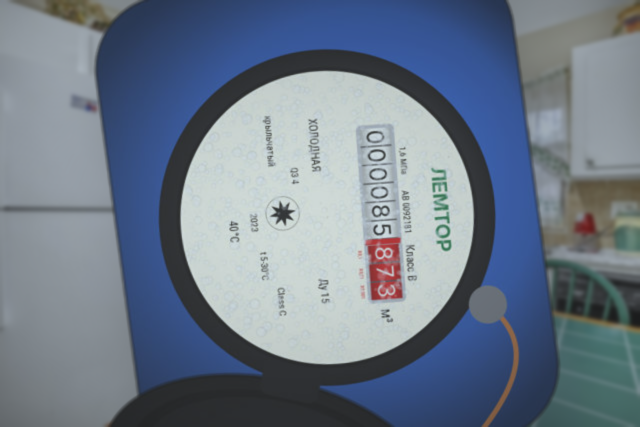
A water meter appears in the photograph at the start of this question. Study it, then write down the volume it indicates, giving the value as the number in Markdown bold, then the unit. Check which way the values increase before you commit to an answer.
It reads **85.873** m³
